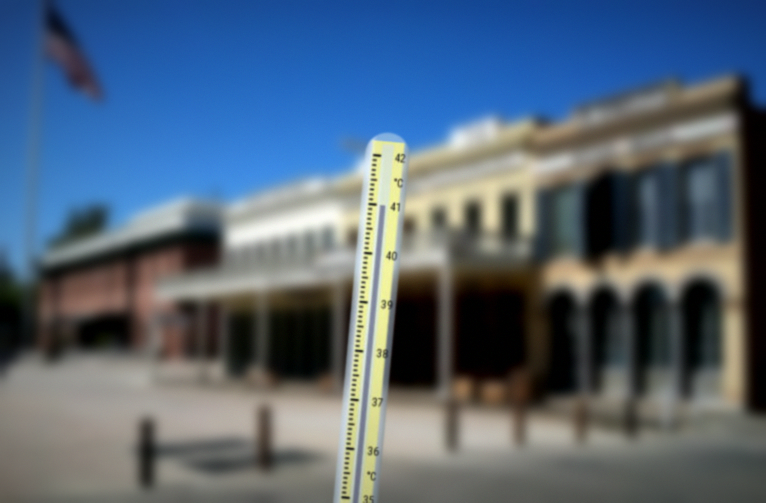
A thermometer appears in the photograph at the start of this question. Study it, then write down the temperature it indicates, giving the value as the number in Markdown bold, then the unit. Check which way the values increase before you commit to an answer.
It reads **41** °C
